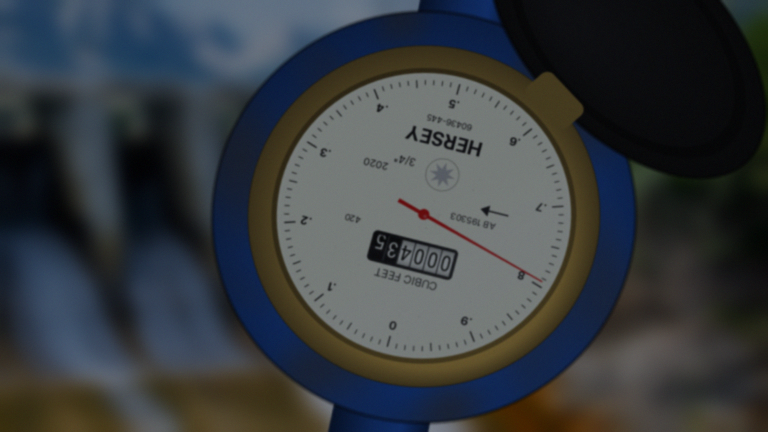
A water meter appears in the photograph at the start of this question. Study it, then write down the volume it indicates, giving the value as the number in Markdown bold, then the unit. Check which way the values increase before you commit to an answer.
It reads **434.79** ft³
